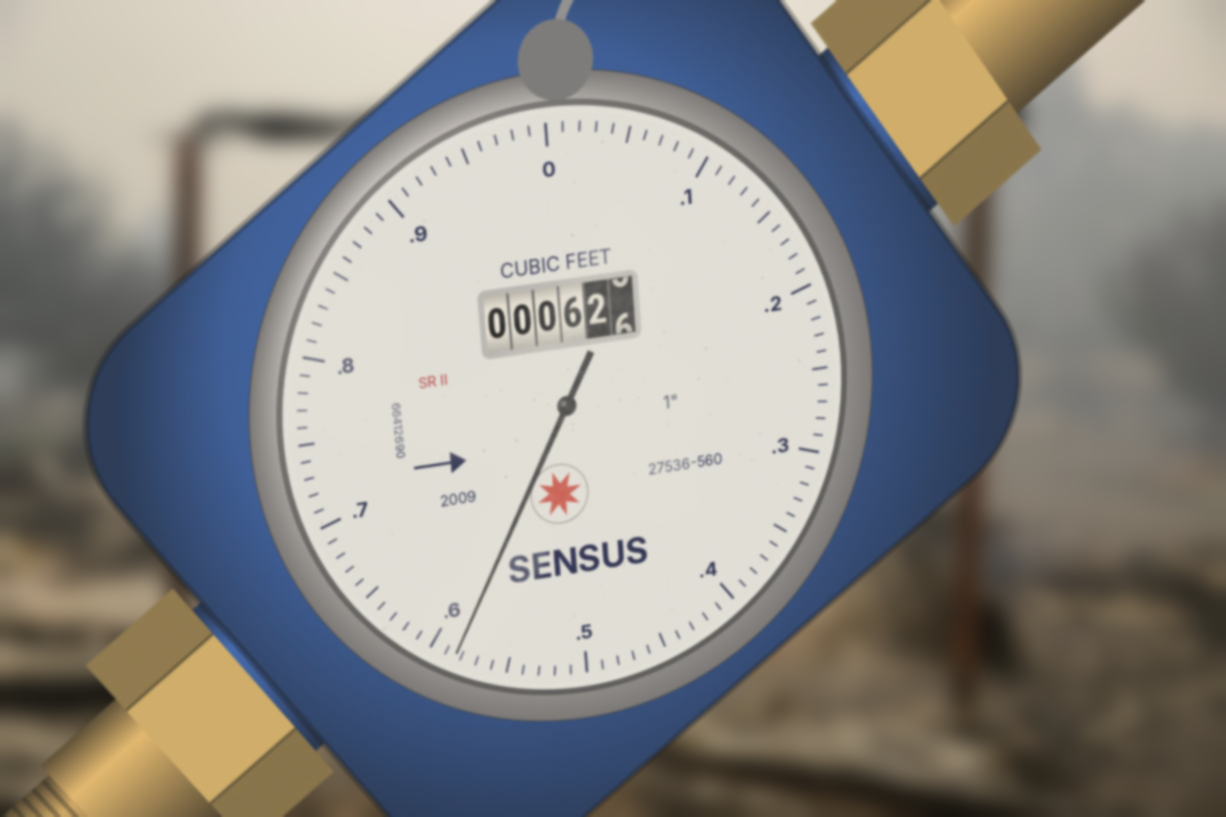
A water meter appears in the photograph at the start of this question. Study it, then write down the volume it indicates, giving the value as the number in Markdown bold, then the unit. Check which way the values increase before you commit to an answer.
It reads **625.58** ft³
